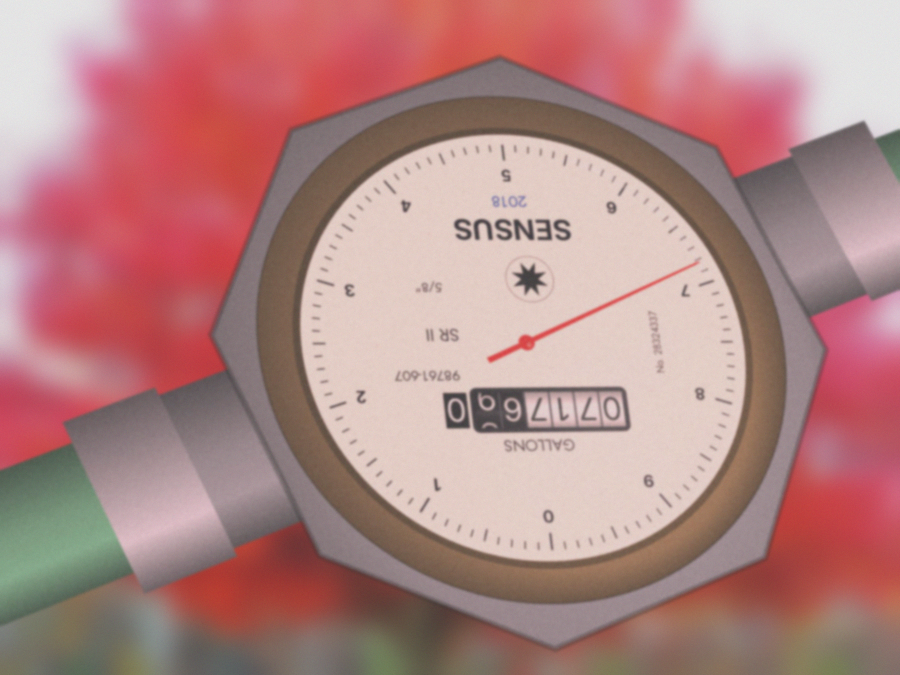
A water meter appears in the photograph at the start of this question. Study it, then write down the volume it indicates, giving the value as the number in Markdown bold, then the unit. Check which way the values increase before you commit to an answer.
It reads **717686.8** gal
